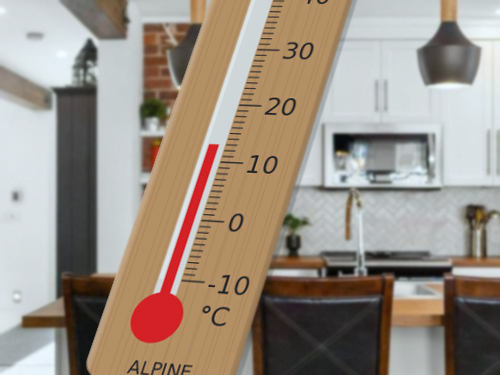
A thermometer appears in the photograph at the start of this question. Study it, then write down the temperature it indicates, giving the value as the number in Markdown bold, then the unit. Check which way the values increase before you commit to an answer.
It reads **13** °C
